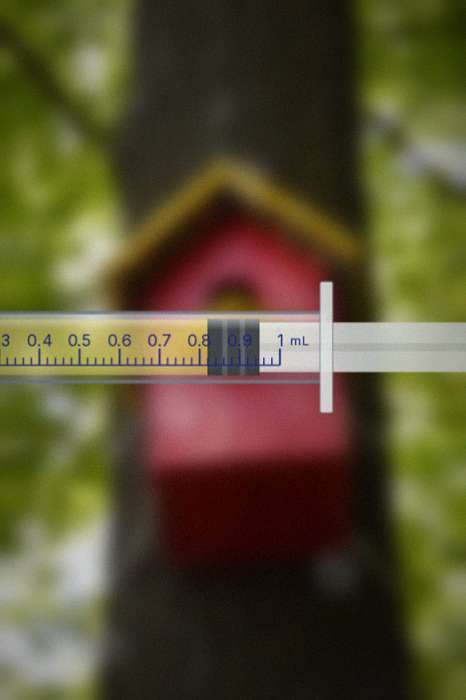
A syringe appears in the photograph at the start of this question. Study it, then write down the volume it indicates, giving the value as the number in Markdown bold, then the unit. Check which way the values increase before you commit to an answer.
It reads **0.82** mL
